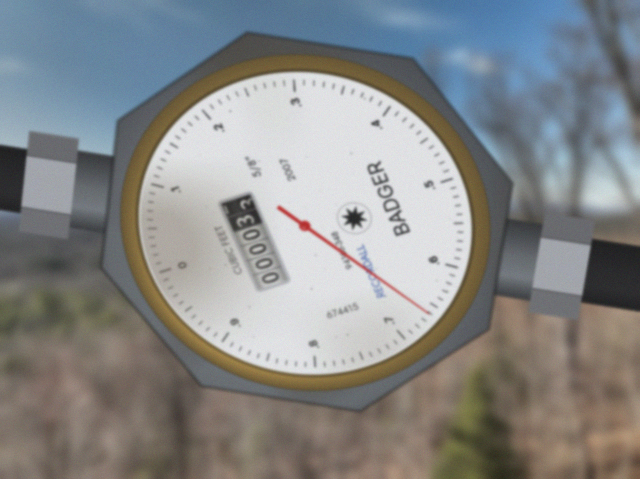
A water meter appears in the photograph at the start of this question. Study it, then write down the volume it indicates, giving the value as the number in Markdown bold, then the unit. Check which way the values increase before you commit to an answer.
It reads **32.66** ft³
